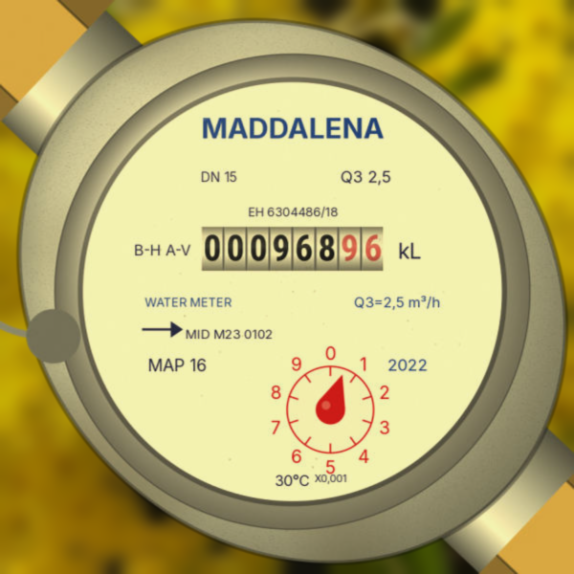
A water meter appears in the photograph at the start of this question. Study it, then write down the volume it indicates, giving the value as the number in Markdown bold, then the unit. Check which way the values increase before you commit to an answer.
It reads **968.960** kL
